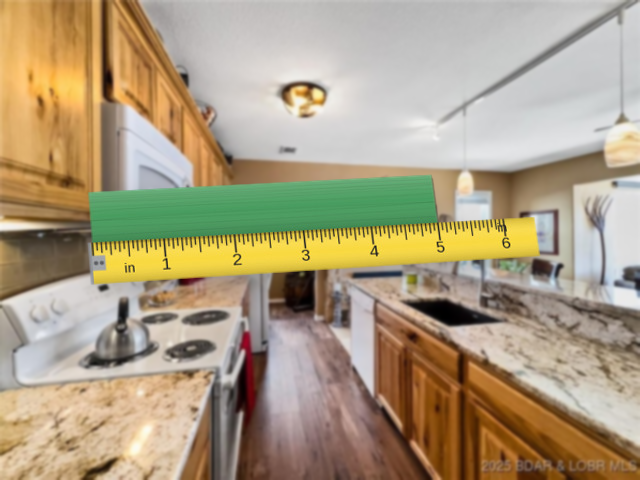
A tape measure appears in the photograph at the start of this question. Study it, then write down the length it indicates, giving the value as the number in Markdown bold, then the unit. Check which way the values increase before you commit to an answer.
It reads **5** in
